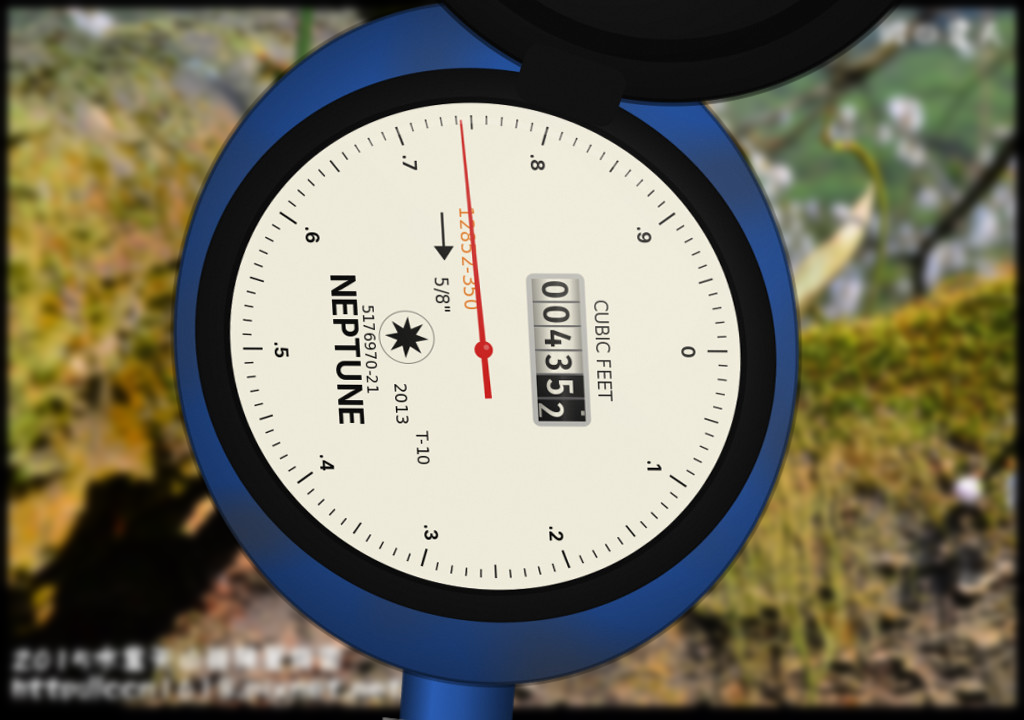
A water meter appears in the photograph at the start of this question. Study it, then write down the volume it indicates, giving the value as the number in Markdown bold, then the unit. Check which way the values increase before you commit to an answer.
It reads **4351.74** ft³
